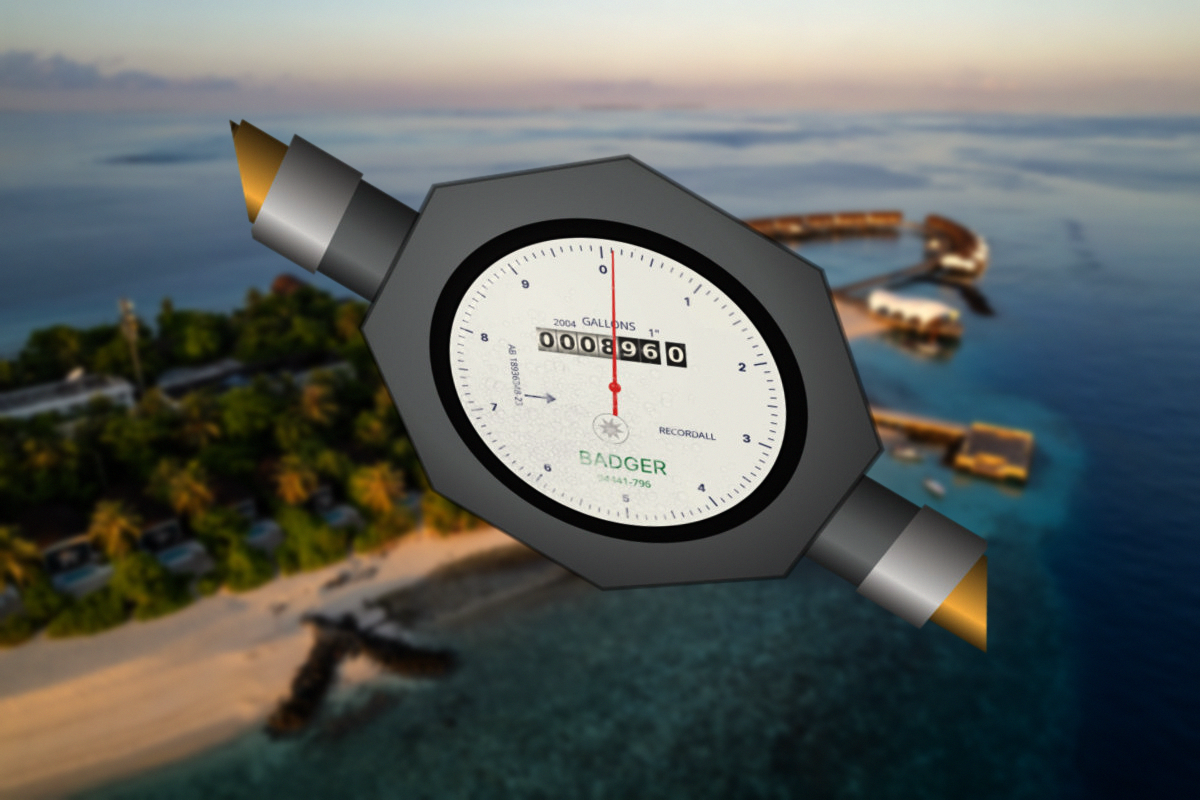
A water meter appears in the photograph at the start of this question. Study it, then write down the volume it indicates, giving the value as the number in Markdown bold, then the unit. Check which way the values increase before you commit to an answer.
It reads **8960.1** gal
